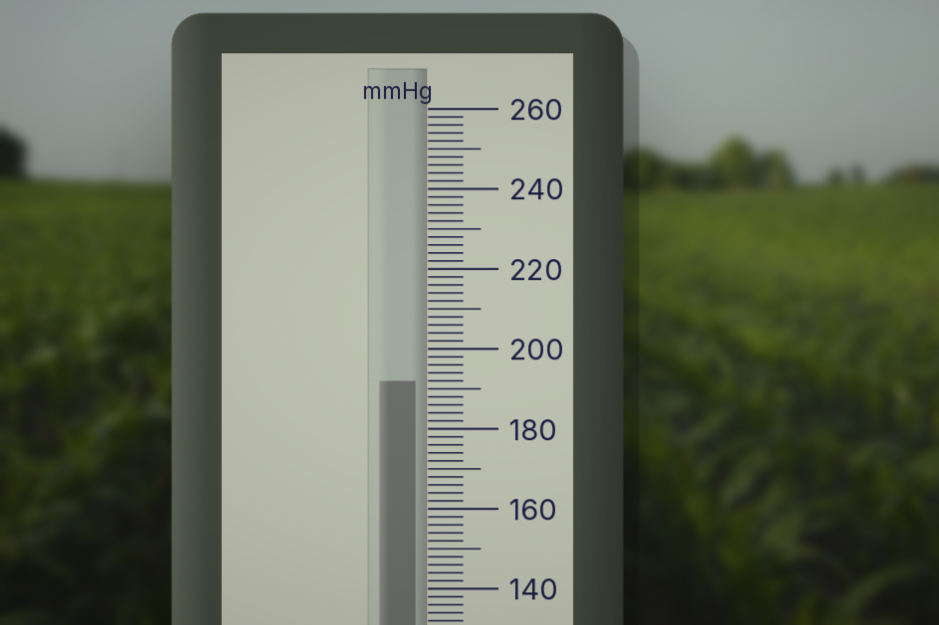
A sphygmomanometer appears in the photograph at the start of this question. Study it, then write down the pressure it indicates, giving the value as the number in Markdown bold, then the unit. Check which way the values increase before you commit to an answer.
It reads **192** mmHg
